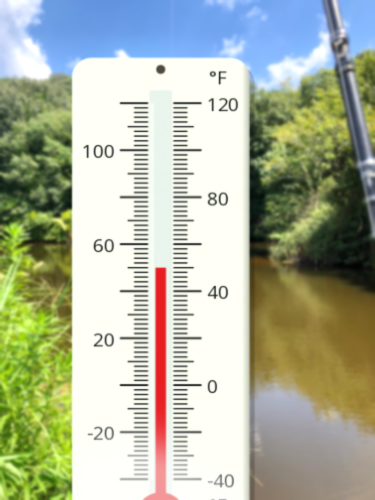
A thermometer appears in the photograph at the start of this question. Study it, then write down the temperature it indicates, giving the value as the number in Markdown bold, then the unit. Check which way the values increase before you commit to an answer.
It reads **50** °F
